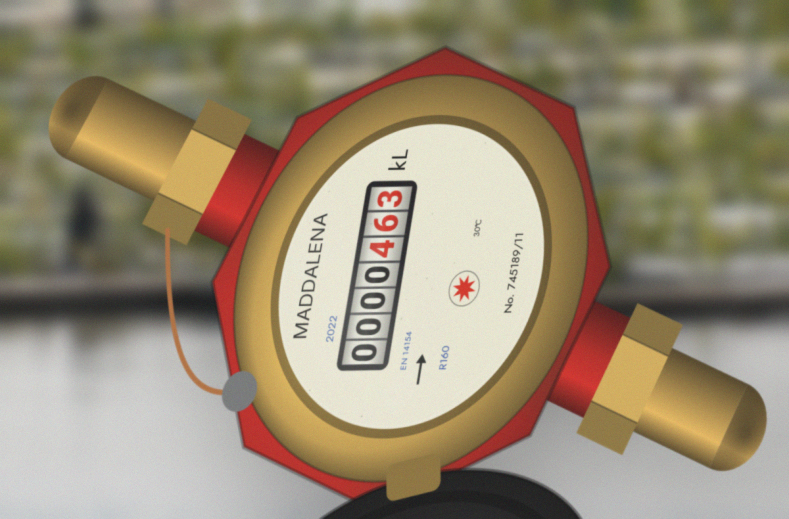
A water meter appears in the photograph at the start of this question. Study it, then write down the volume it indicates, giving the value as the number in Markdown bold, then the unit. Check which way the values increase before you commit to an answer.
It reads **0.463** kL
